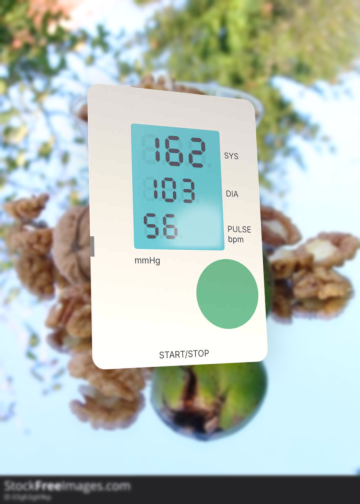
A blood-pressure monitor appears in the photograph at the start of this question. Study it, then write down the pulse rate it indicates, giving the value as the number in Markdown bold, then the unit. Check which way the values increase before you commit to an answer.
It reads **56** bpm
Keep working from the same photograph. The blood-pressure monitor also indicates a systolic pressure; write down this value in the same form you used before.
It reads **162** mmHg
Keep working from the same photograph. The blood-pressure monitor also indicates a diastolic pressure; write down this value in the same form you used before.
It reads **103** mmHg
